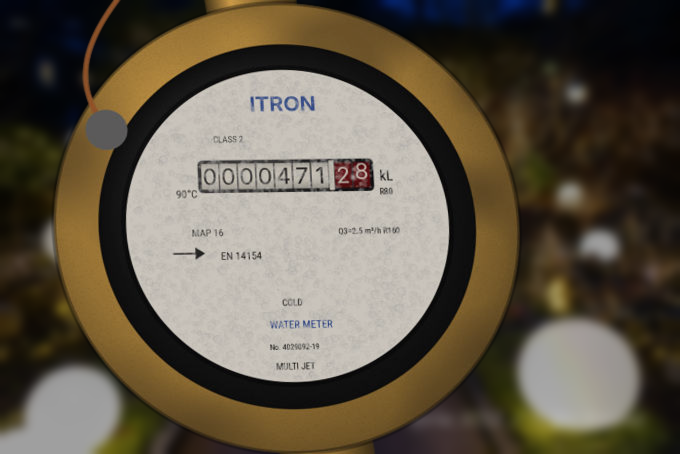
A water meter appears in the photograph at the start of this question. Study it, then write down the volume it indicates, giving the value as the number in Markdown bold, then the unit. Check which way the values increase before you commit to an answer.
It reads **471.28** kL
